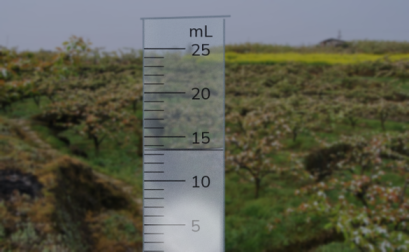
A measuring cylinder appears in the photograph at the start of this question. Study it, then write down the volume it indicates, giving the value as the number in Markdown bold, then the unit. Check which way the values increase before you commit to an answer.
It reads **13.5** mL
